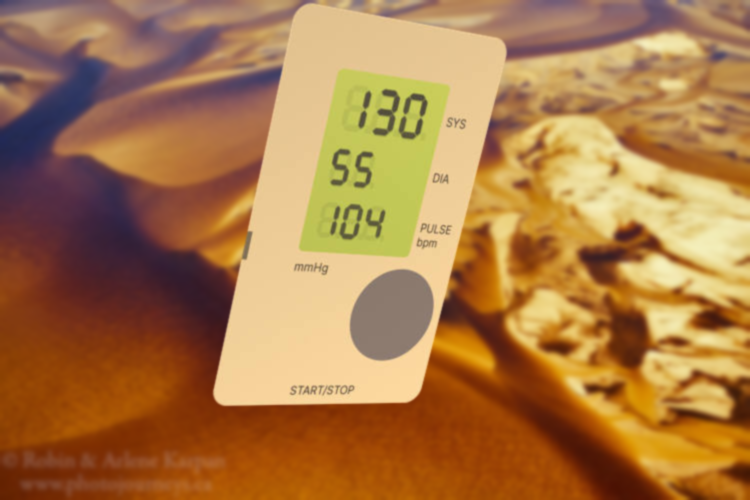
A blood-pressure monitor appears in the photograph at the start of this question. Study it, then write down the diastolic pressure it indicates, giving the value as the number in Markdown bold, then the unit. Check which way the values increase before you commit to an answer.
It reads **55** mmHg
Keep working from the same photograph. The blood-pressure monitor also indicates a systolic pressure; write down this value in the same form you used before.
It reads **130** mmHg
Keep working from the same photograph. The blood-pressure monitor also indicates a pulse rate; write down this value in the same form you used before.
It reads **104** bpm
